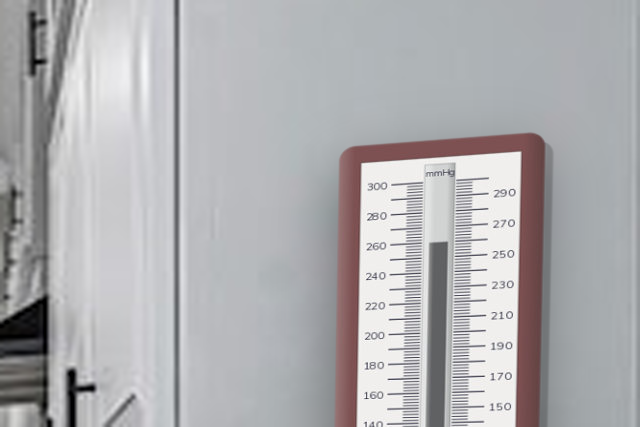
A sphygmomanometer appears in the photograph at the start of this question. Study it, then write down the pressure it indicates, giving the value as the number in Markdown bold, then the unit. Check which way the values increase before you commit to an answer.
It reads **260** mmHg
